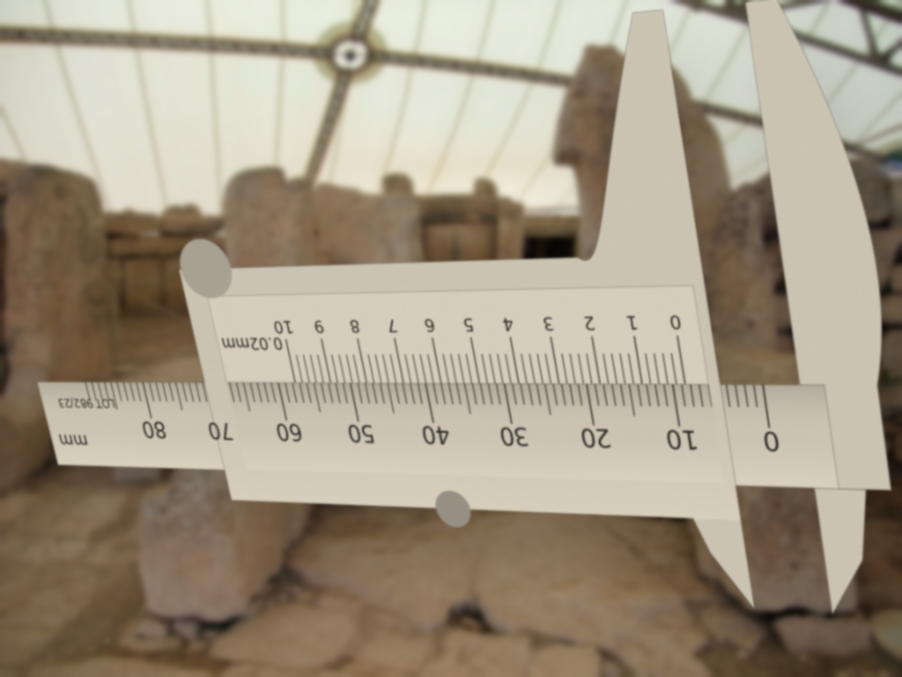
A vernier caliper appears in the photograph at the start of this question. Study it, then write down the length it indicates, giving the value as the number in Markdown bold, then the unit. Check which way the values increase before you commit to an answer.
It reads **8.6** mm
